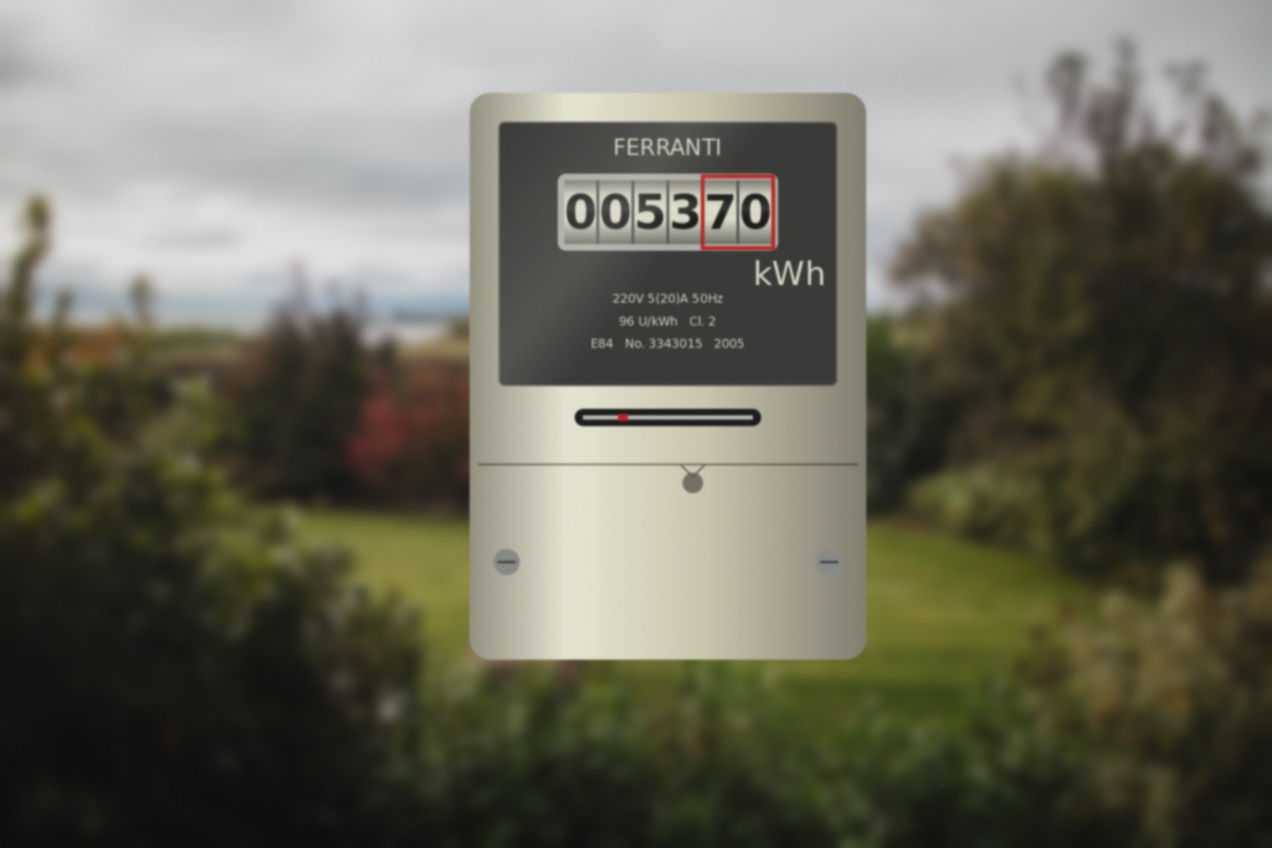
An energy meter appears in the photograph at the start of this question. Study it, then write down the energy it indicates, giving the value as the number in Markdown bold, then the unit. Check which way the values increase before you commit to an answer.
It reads **53.70** kWh
